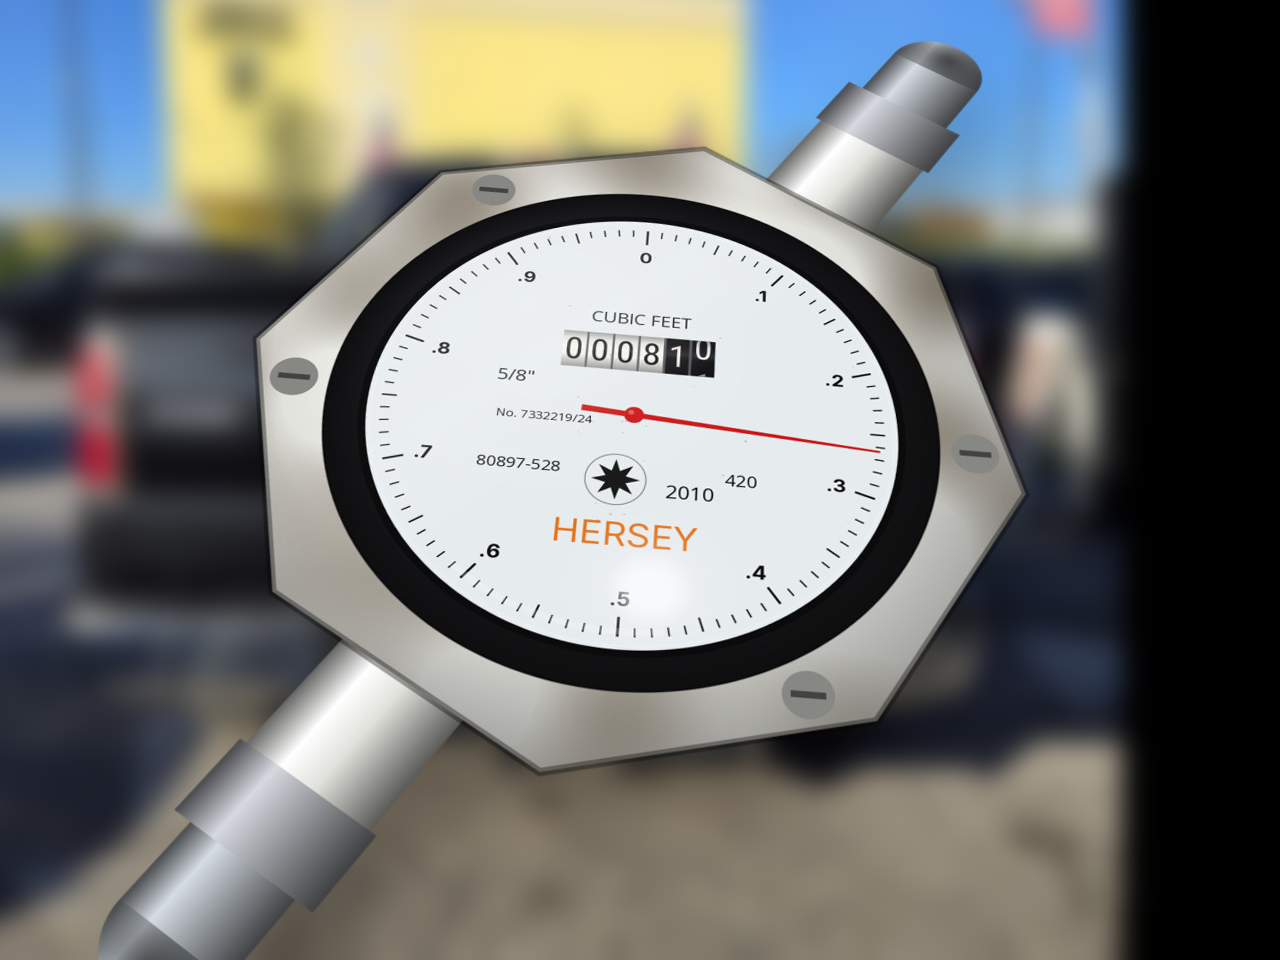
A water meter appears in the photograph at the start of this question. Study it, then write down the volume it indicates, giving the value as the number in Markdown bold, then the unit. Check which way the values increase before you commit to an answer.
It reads **810.26** ft³
